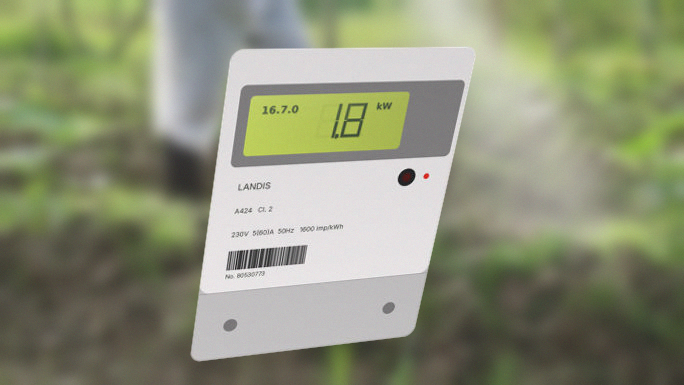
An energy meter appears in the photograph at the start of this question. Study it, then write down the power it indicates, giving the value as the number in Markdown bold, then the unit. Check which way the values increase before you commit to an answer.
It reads **1.8** kW
